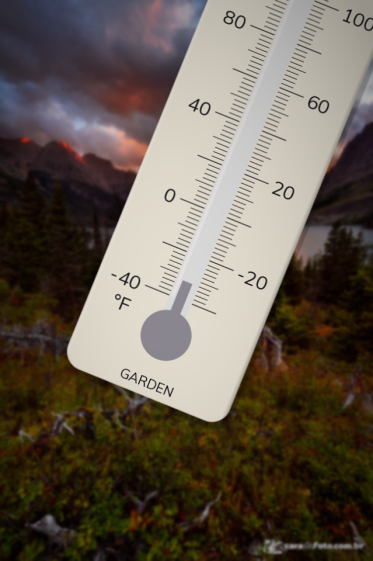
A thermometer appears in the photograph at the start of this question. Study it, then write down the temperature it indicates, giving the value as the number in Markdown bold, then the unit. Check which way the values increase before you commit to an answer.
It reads **-32** °F
